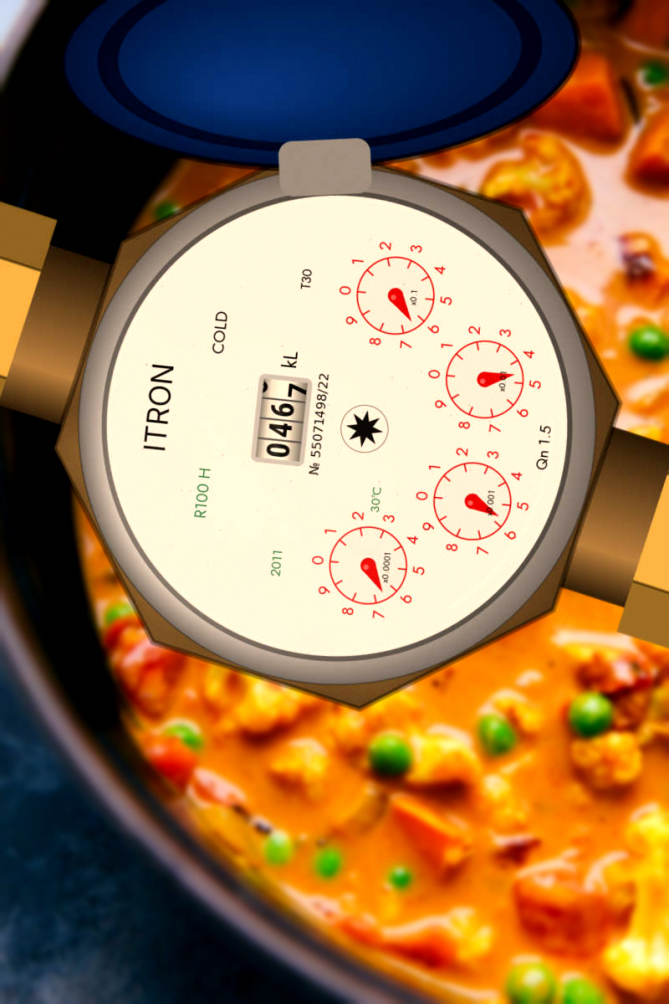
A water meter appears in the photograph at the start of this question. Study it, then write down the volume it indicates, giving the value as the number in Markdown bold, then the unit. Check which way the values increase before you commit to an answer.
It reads **466.6456** kL
